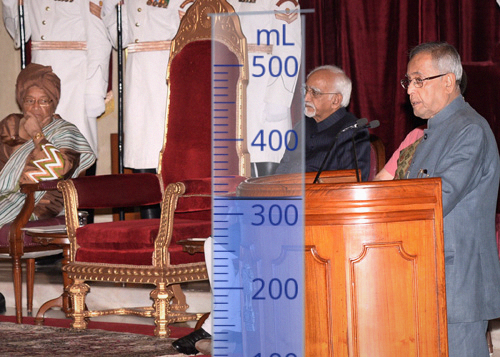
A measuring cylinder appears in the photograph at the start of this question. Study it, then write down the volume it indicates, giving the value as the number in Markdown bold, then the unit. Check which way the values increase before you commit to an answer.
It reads **320** mL
